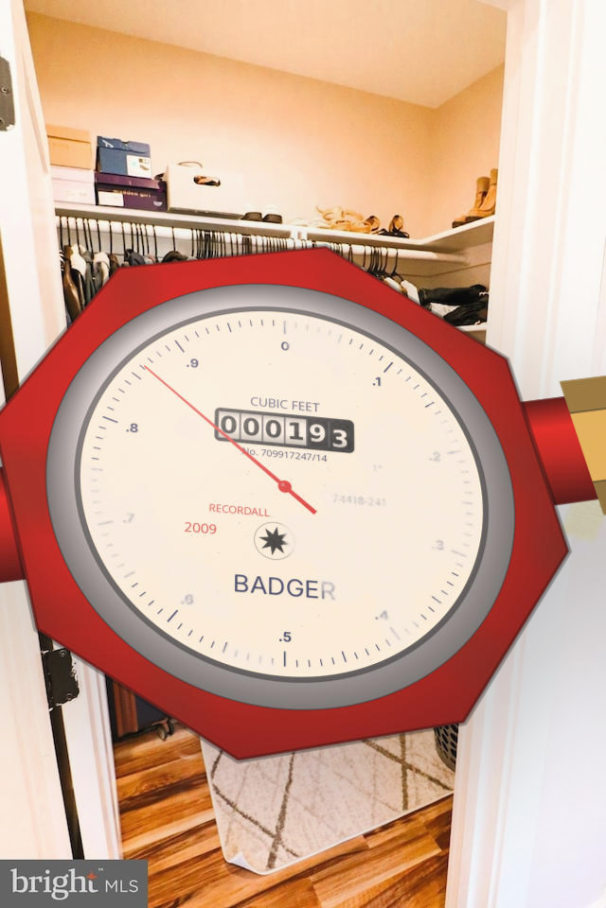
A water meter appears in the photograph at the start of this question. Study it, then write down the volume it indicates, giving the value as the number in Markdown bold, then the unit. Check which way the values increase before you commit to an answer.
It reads **192.86** ft³
